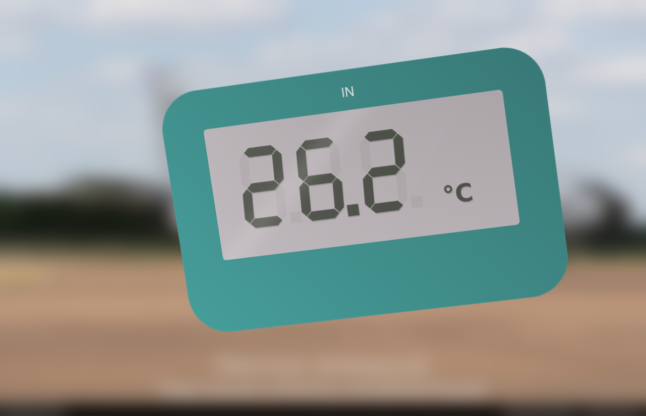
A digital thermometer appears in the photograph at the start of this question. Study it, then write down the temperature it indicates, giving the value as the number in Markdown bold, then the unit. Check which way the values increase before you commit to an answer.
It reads **26.2** °C
